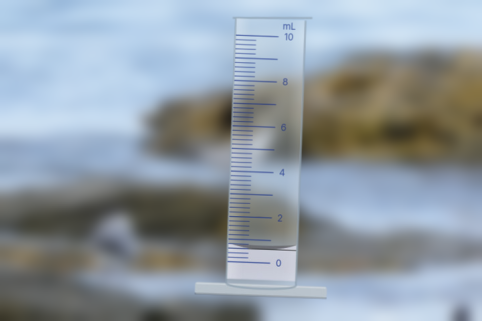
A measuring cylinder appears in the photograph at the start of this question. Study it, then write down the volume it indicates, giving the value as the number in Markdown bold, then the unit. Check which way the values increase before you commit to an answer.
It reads **0.6** mL
